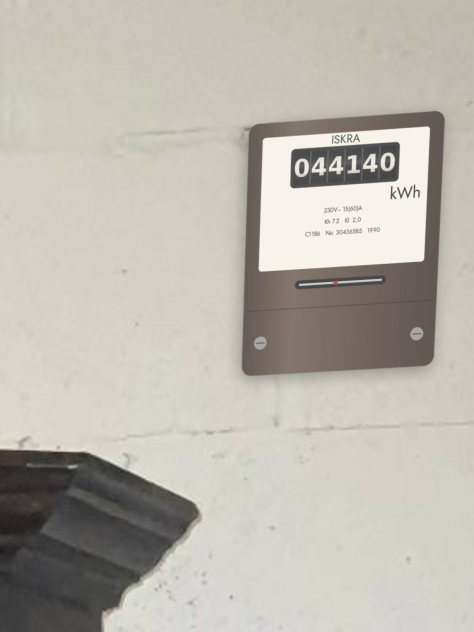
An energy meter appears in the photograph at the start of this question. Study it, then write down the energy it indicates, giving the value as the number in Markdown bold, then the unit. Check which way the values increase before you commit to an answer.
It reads **44140** kWh
